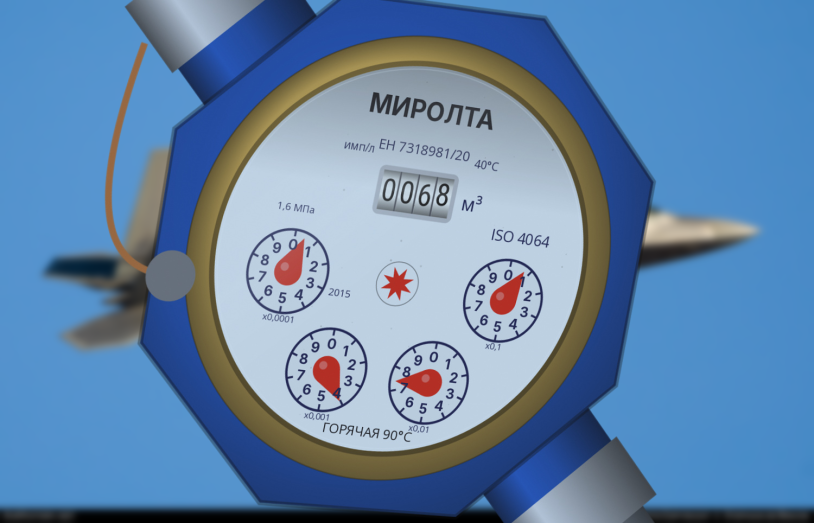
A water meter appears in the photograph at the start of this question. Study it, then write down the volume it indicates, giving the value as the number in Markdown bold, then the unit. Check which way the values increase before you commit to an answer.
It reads **68.0740** m³
